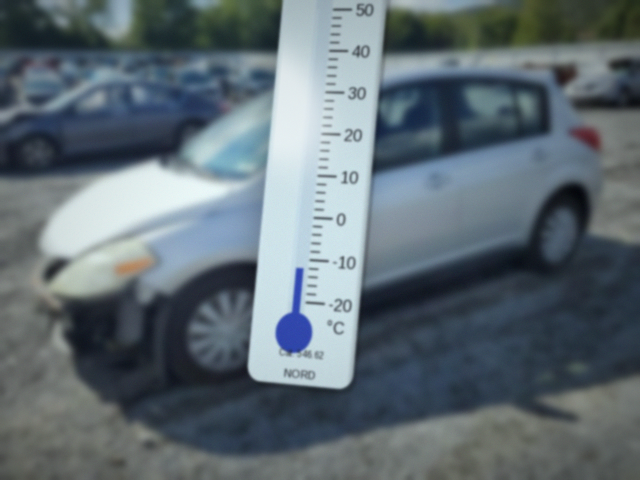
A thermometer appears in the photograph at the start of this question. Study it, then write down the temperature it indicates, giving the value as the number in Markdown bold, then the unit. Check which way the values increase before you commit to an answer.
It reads **-12** °C
